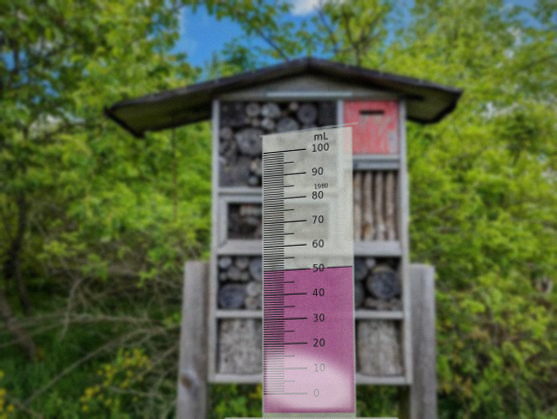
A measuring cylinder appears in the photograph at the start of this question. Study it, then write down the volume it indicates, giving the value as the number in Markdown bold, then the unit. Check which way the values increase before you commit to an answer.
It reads **50** mL
